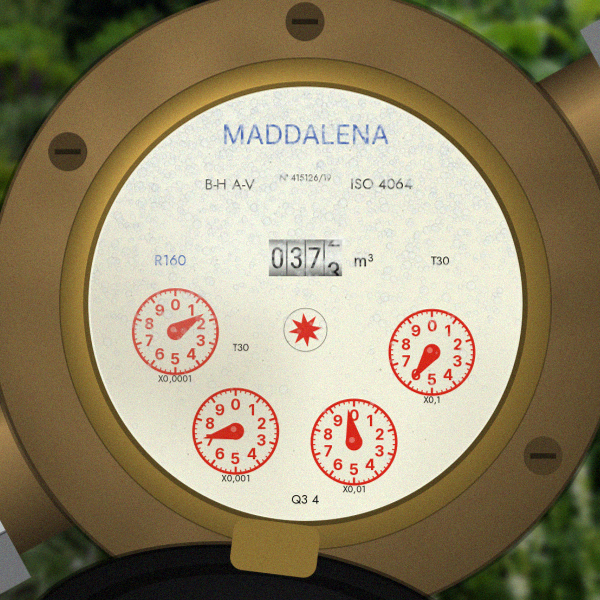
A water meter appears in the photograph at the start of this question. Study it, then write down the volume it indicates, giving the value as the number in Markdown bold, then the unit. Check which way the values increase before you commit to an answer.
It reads **372.5971** m³
